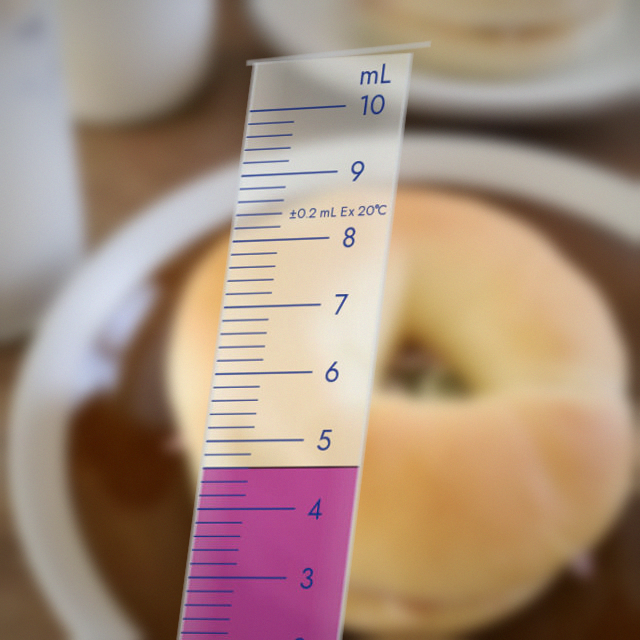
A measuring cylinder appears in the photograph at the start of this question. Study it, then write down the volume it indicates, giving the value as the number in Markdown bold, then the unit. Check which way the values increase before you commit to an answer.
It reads **4.6** mL
